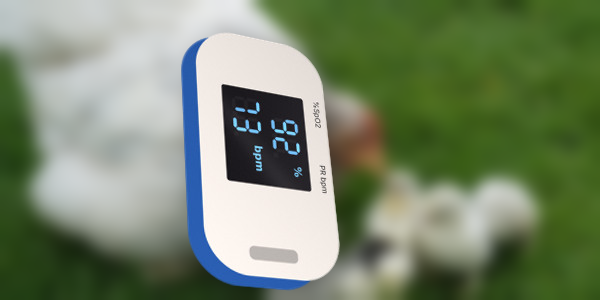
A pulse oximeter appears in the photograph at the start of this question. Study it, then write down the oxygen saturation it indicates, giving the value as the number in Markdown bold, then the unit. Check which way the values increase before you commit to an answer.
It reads **92** %
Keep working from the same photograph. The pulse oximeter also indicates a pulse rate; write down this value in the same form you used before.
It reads **73** bpm
